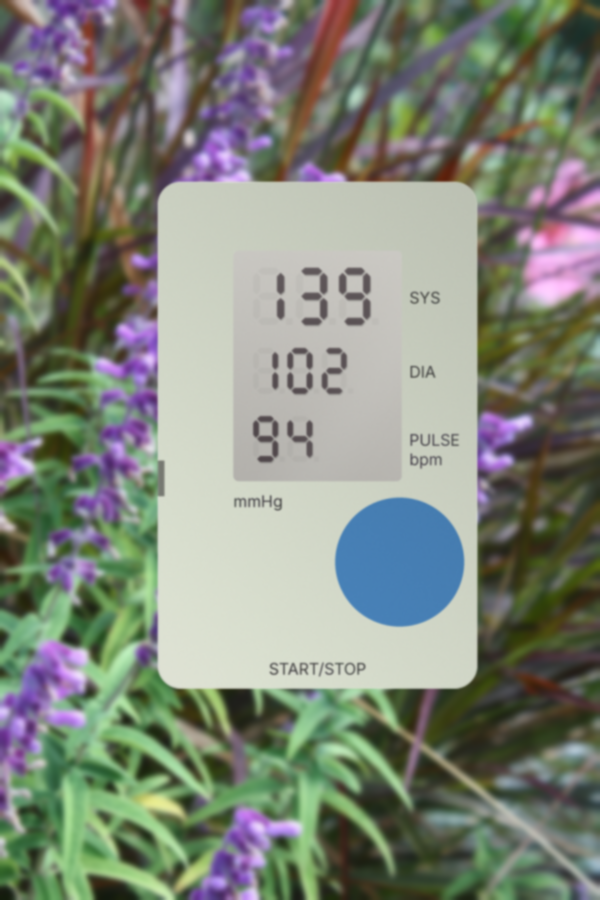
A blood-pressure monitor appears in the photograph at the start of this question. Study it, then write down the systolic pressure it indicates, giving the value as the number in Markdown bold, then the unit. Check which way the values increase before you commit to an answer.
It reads **139** mmHg
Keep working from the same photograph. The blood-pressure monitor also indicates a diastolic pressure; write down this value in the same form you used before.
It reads **102** mmHg
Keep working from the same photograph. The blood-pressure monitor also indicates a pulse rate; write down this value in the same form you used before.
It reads **94** bpm
